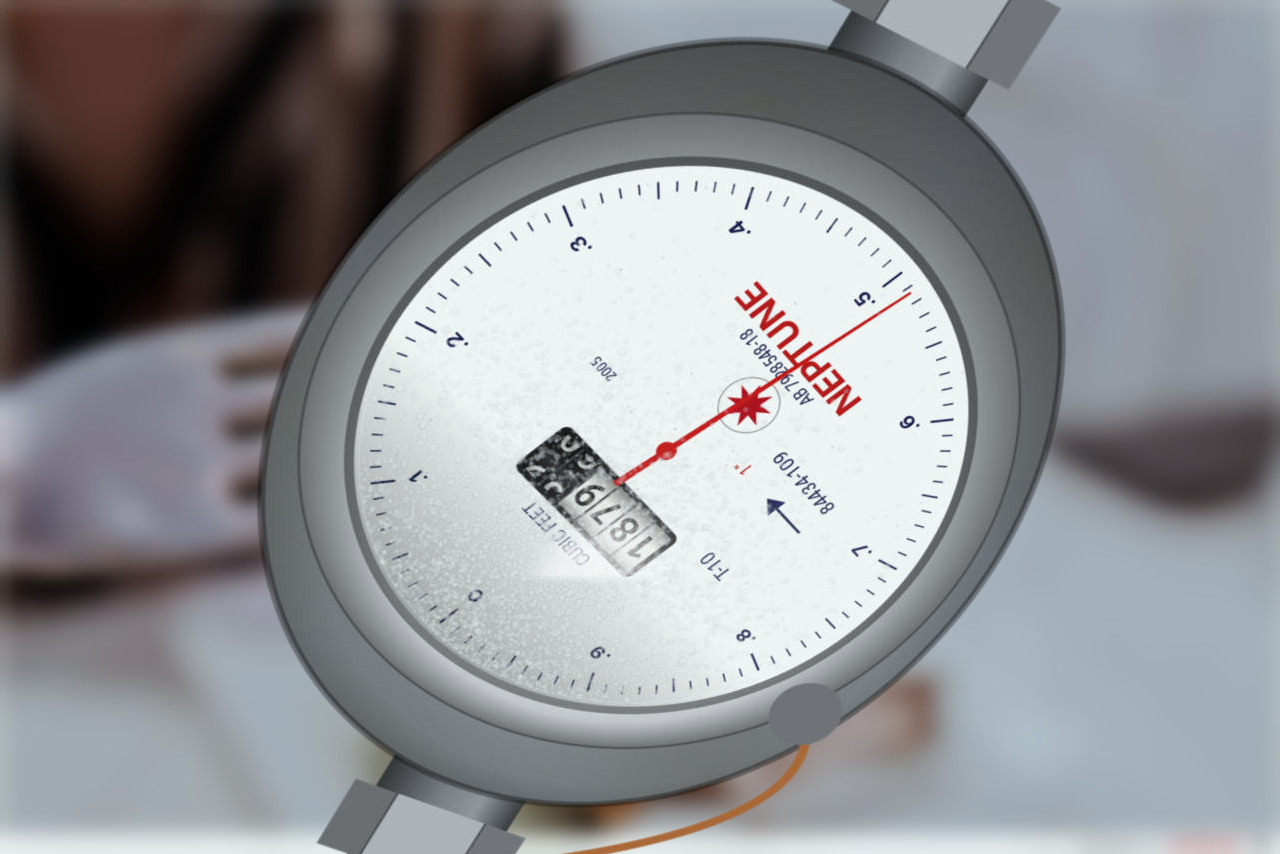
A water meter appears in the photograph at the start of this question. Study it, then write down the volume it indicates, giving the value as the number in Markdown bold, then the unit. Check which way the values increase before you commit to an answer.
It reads **187959.51** ft³
